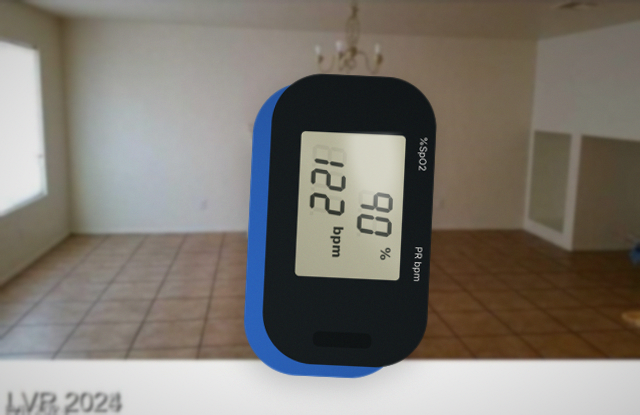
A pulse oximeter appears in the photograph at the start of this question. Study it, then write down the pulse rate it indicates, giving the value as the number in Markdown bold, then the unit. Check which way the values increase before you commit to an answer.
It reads **122** bpm
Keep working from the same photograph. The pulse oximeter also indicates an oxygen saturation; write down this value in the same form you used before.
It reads **90** %
